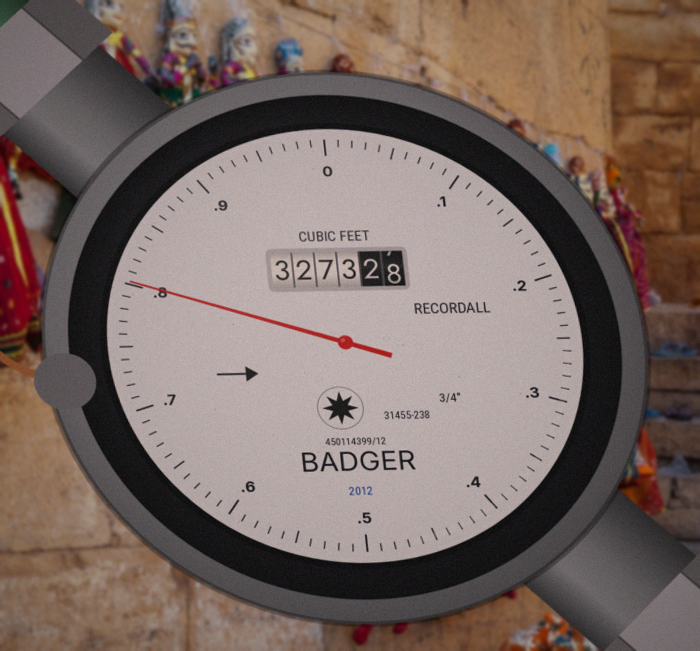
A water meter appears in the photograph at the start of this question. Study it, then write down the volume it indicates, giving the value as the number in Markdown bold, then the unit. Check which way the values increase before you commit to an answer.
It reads **327327.80** ft³
